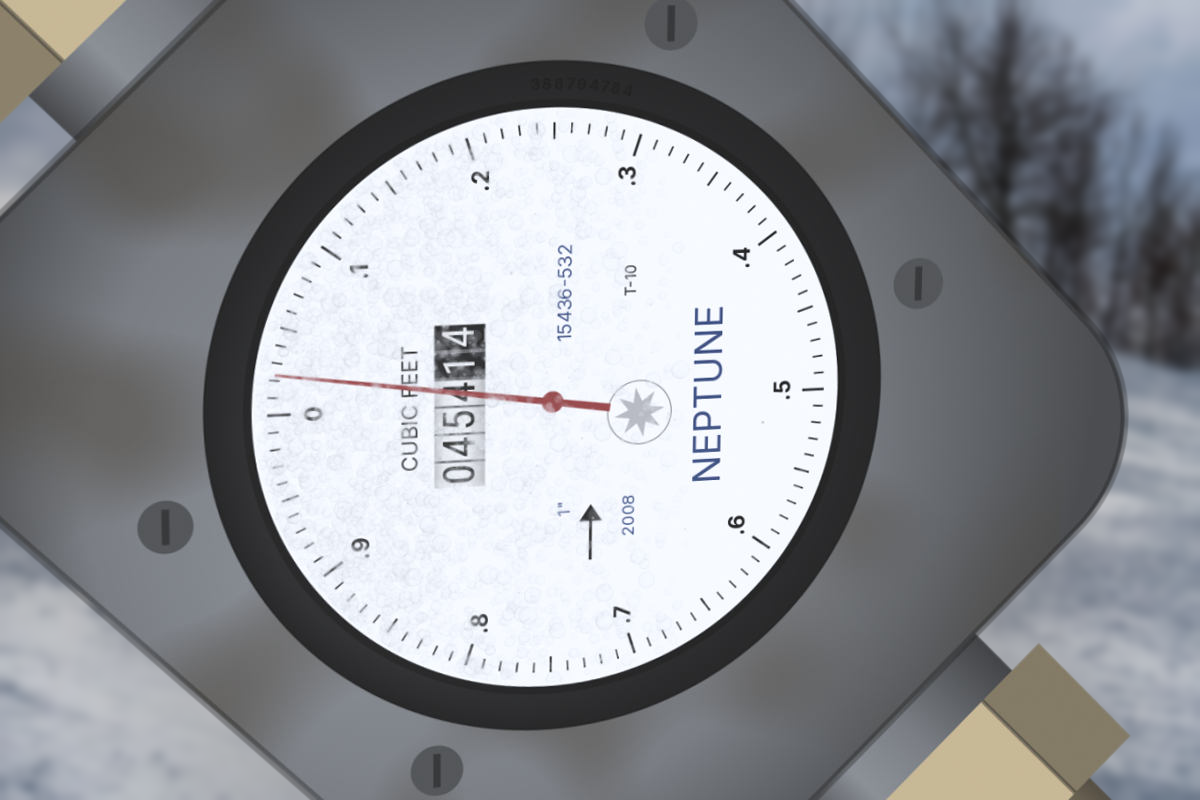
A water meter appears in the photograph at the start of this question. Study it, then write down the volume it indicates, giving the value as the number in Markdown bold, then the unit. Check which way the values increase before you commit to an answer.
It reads **45414.02** ft³
